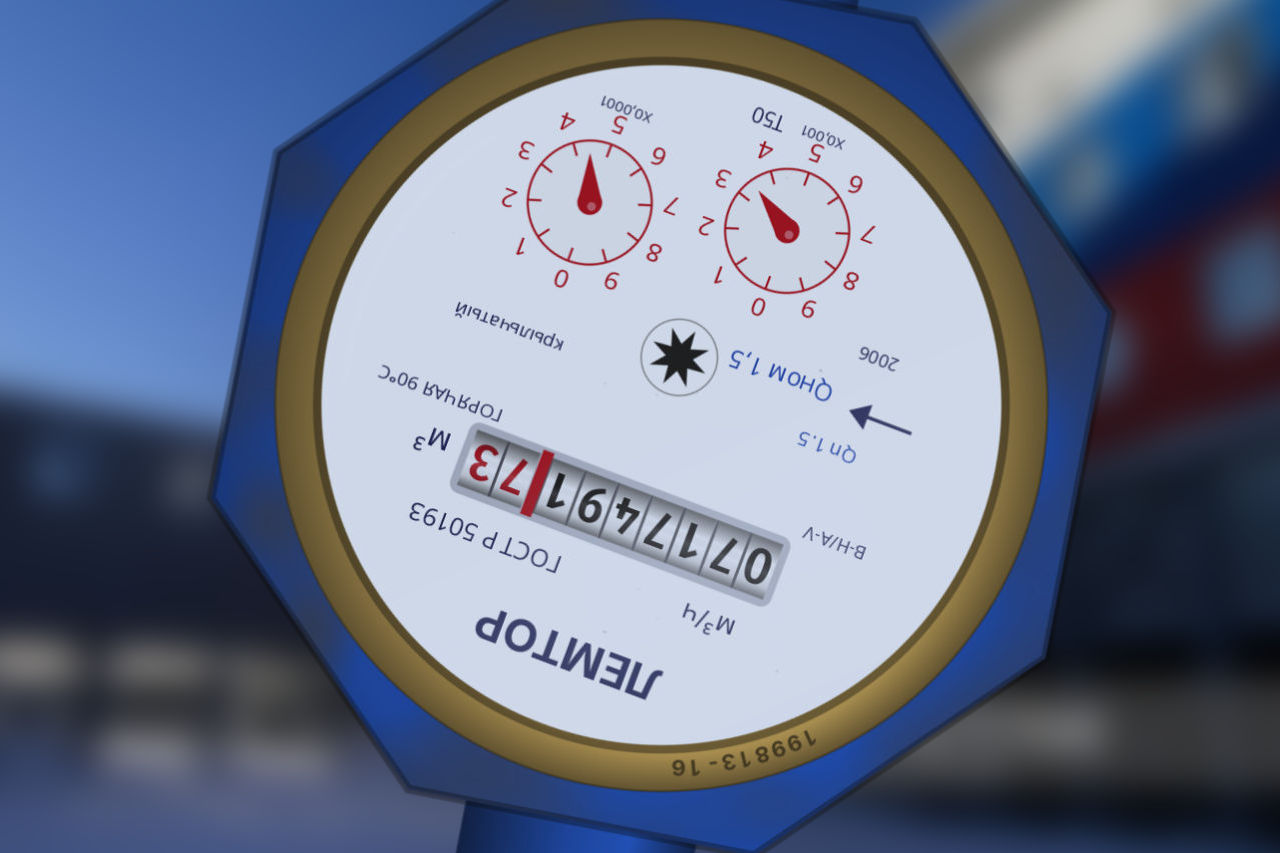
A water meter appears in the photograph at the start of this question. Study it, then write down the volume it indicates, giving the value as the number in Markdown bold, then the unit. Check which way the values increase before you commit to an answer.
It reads **717491.7334** m³
